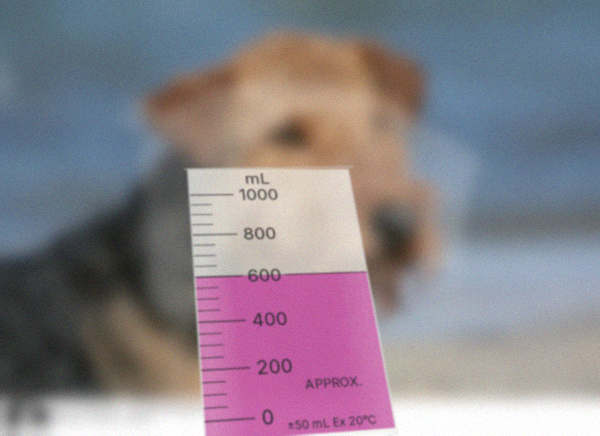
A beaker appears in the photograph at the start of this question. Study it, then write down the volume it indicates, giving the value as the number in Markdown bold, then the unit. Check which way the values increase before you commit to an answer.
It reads **600** mL
